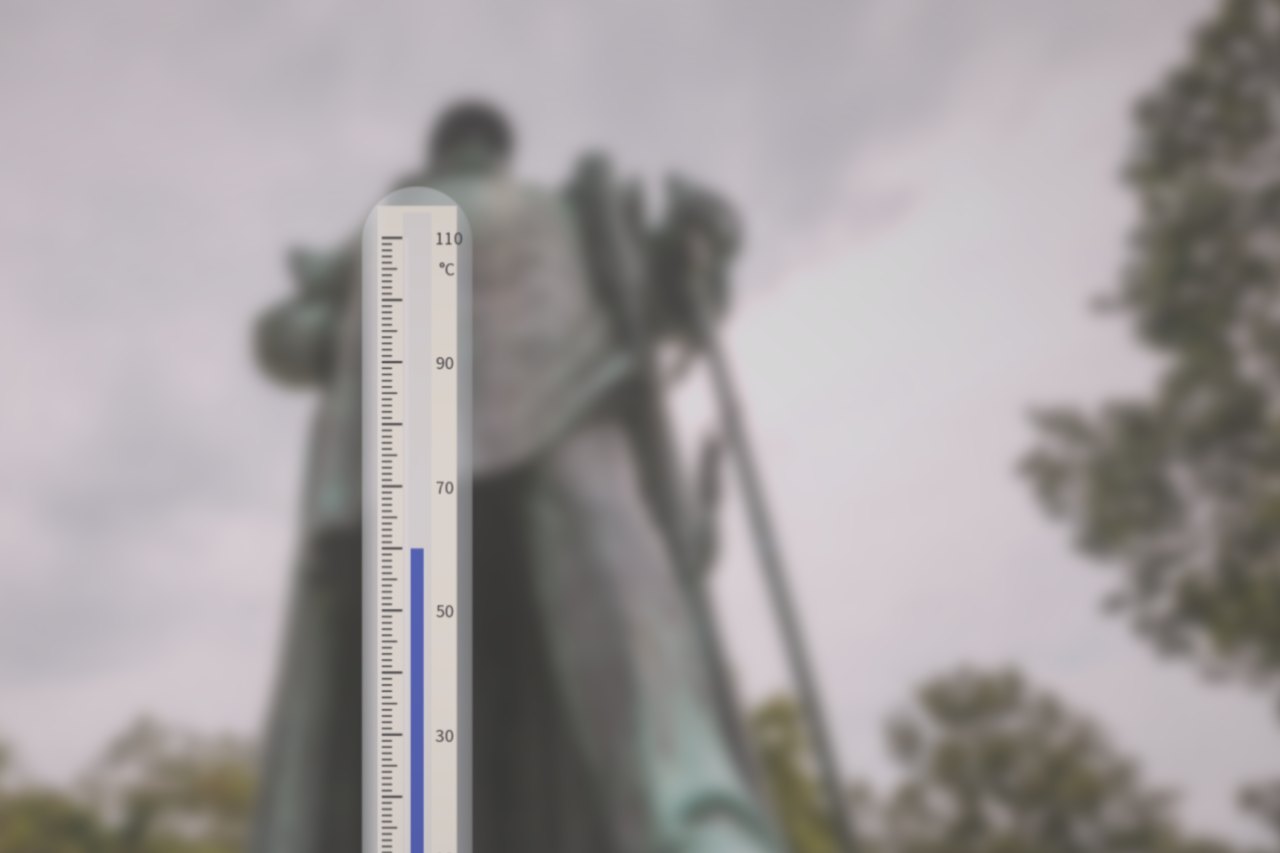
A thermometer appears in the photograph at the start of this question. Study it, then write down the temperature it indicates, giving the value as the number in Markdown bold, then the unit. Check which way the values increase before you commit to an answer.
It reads **60** °C
